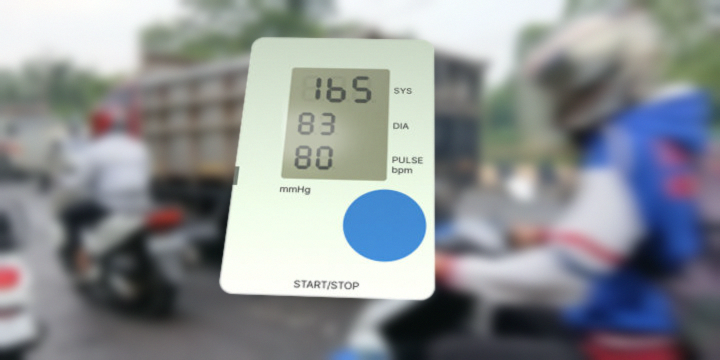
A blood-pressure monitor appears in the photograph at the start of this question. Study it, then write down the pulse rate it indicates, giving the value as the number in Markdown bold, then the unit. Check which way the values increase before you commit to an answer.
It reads **80** bpm
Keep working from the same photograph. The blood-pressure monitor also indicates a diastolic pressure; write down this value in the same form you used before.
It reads **83** mmHg
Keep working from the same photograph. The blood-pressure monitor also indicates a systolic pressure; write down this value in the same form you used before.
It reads **165** mmHg
